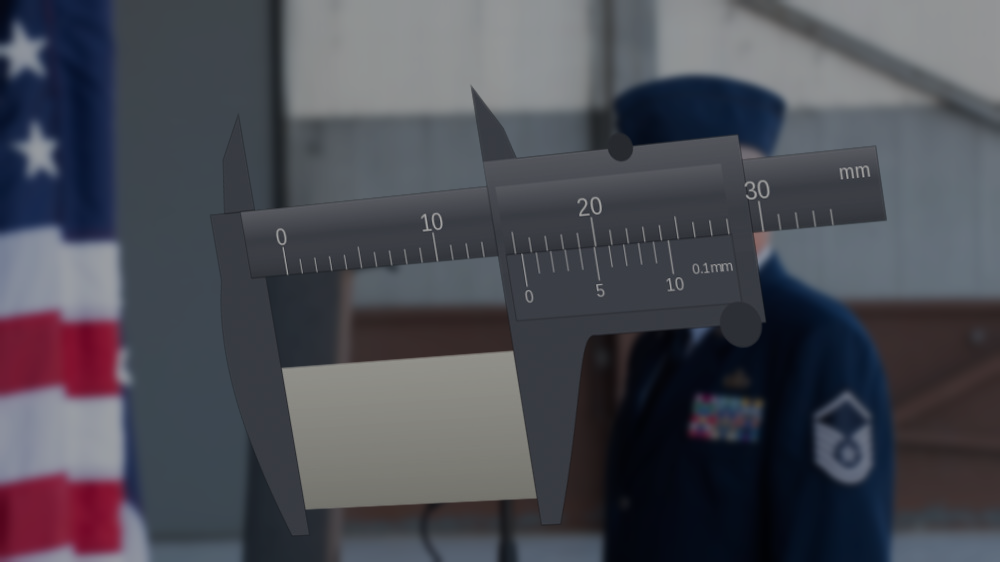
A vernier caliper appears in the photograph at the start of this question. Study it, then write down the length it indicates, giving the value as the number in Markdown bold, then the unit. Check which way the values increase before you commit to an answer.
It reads **15.4** mm
